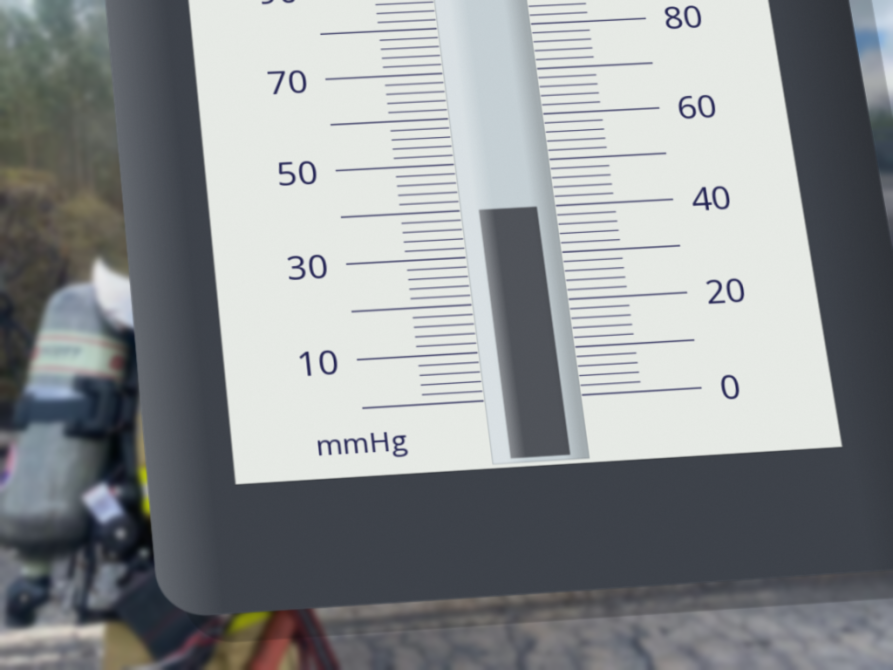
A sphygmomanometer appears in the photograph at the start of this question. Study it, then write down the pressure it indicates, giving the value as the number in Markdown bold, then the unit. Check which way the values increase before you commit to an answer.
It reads **40** mmHg
